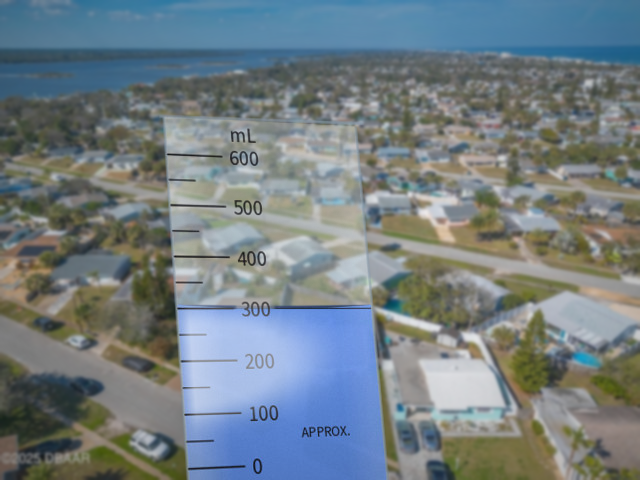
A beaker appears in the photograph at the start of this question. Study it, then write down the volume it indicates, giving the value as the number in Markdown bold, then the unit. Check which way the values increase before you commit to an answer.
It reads **300** mL
